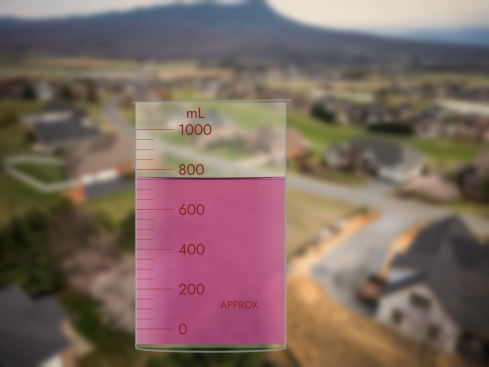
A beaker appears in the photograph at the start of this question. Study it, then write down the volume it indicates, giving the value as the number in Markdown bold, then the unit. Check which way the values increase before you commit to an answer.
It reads **750** mL
